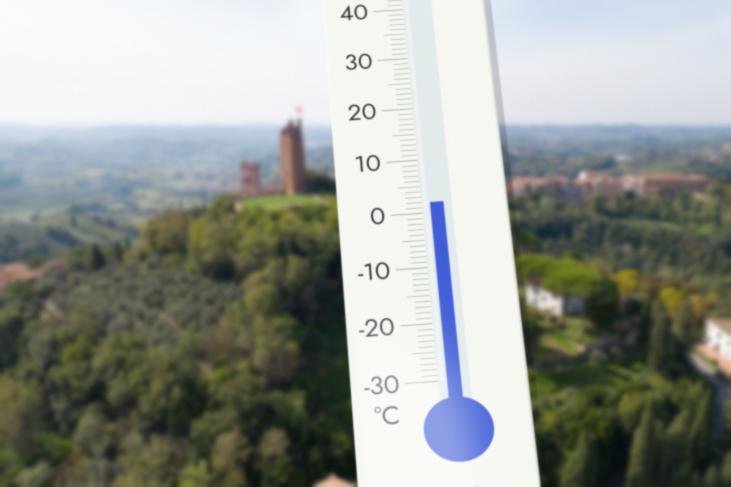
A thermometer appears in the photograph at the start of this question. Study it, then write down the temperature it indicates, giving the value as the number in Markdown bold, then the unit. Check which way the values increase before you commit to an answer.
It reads **2** °C
